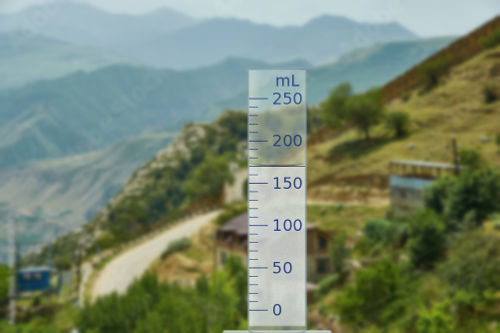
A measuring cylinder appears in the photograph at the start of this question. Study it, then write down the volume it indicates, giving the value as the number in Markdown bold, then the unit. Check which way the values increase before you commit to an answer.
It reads **170** mL
